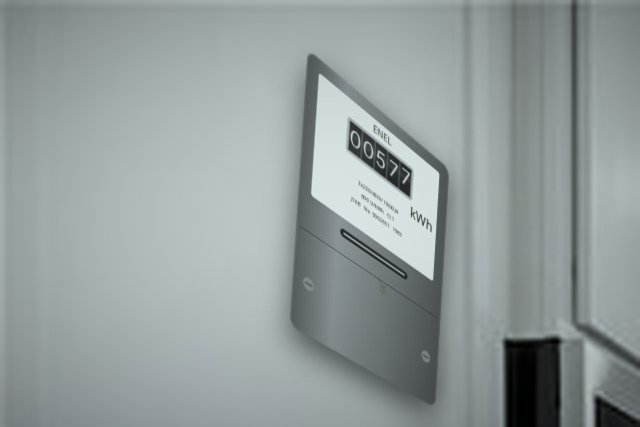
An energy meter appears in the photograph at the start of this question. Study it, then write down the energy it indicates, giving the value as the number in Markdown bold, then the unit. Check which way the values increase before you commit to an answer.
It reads **577** kWh
